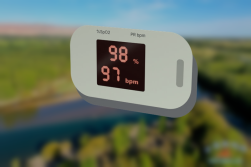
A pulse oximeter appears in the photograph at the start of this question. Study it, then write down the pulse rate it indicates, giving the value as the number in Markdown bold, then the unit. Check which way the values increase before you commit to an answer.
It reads **97** bpm
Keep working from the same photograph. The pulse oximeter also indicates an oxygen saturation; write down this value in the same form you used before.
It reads **98** %
